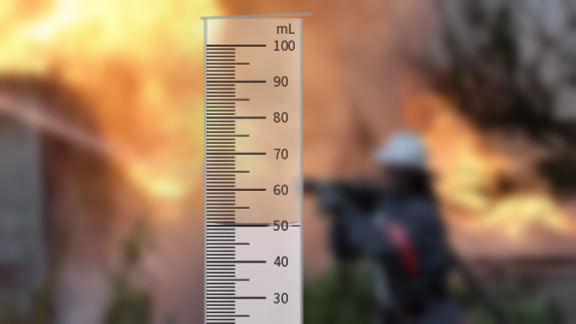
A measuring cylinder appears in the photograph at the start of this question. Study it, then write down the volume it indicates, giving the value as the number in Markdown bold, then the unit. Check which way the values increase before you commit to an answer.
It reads **50** mL
